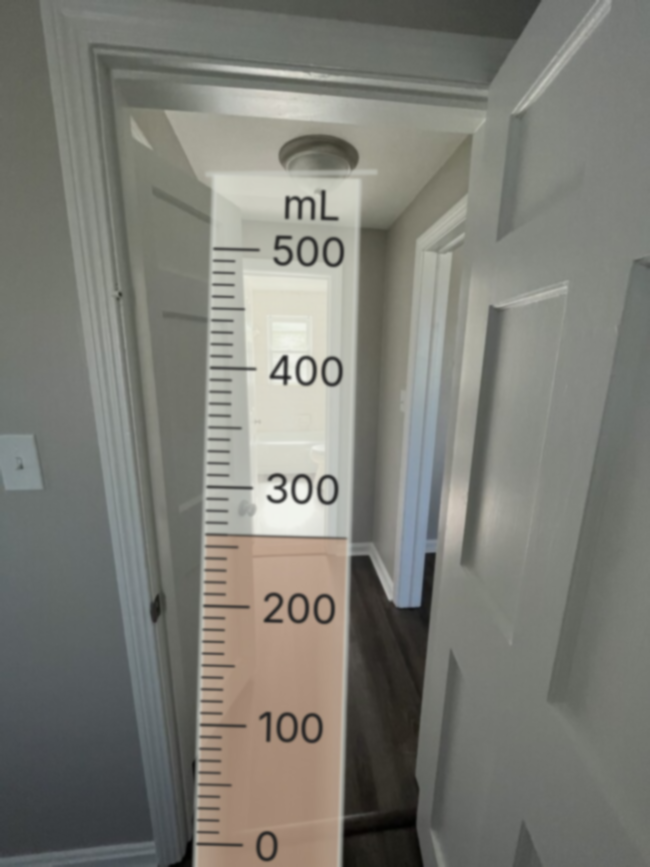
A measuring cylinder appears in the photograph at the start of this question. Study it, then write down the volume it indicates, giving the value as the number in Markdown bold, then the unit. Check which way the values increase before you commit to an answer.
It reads **260** mL
